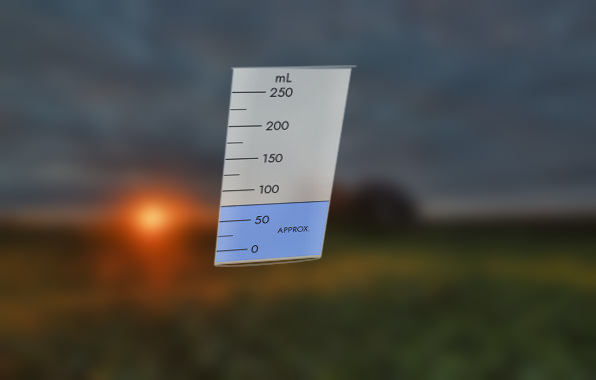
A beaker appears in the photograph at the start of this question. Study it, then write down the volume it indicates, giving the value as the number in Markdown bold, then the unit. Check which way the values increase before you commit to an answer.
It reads **75** mL
